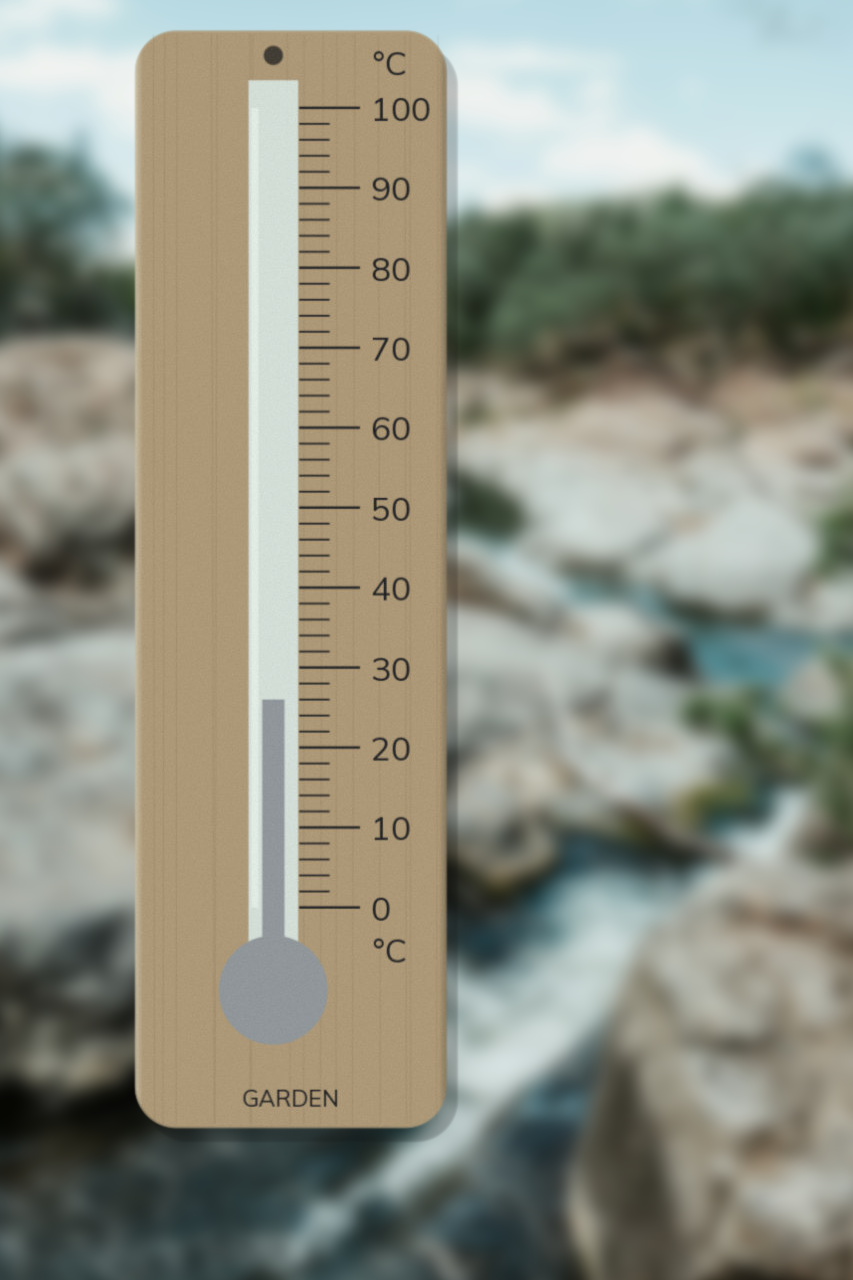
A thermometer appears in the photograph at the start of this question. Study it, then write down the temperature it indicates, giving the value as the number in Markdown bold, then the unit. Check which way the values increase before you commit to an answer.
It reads **26** °C
